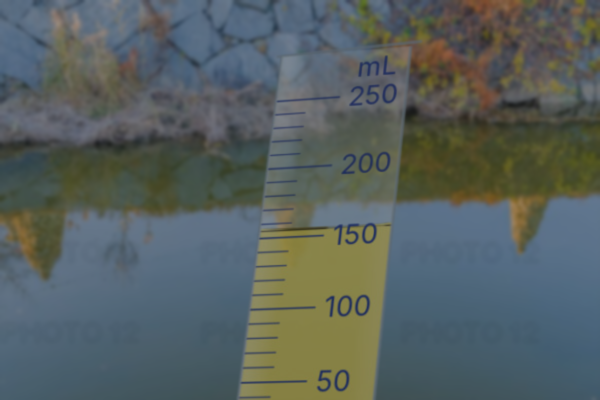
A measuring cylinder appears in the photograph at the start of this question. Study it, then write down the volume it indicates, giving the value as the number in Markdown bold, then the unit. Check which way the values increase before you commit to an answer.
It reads **155** mL
